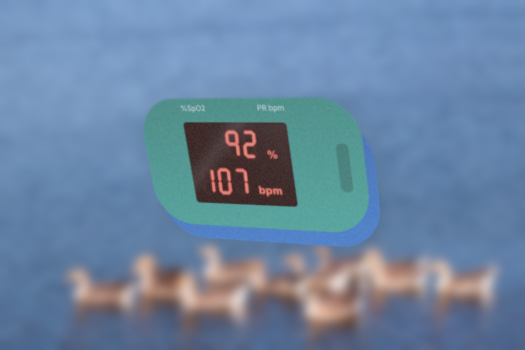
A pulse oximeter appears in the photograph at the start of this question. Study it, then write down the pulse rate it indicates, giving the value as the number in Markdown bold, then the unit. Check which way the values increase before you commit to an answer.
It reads **107** bpm
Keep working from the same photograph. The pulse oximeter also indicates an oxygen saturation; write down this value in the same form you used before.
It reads **92** %
